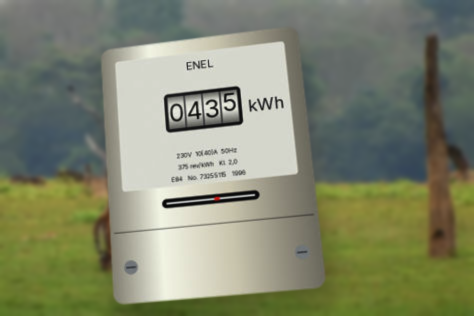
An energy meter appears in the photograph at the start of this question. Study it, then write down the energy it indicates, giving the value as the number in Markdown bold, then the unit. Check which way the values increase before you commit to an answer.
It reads **435** kWh
